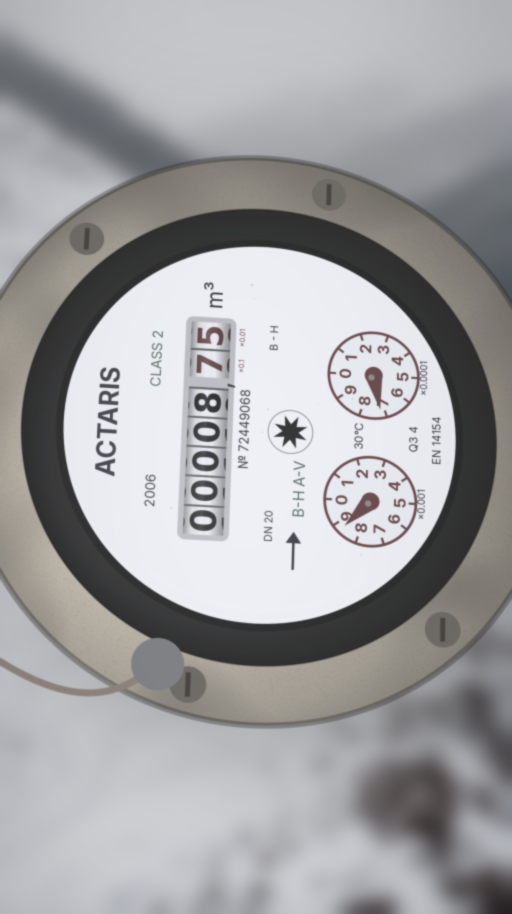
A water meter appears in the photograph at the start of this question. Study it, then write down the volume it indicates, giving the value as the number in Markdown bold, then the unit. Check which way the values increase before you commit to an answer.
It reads **8.7587** m³
